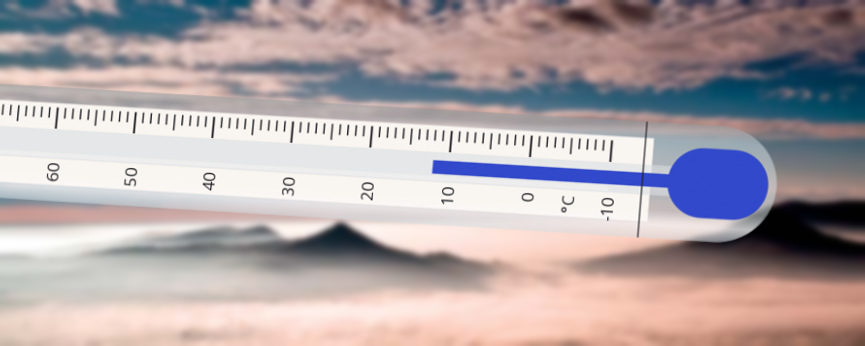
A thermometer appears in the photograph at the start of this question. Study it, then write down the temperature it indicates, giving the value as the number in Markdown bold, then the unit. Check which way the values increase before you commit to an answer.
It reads **12** °C
